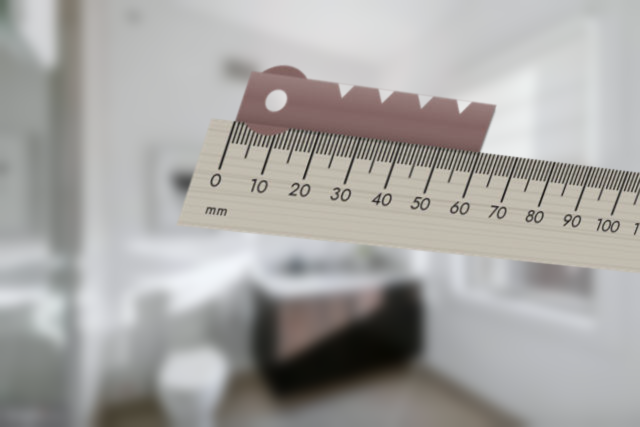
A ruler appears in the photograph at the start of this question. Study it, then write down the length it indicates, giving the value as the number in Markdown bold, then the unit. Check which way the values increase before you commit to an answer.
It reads **60** mm
